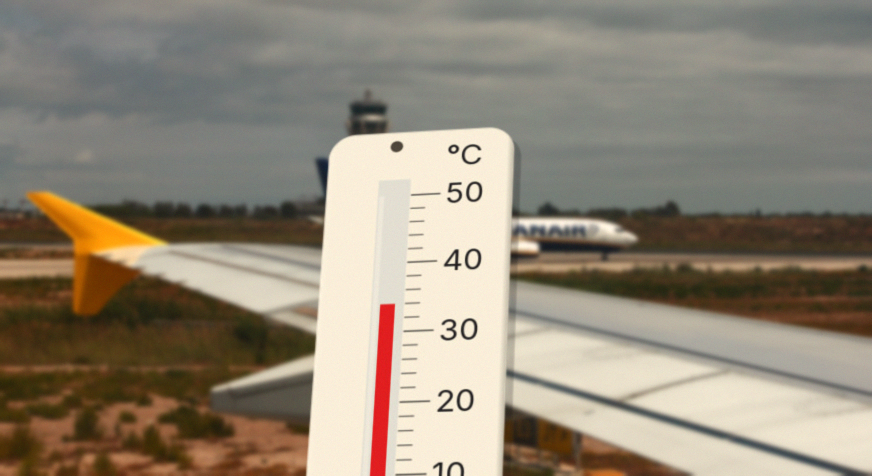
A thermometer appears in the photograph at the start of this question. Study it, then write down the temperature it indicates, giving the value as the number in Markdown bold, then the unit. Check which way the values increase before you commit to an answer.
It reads **34** °C
